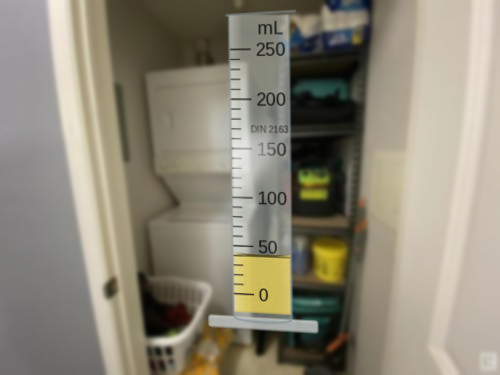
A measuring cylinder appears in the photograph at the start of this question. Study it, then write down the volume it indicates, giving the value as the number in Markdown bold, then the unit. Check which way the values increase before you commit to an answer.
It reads **40** mL
